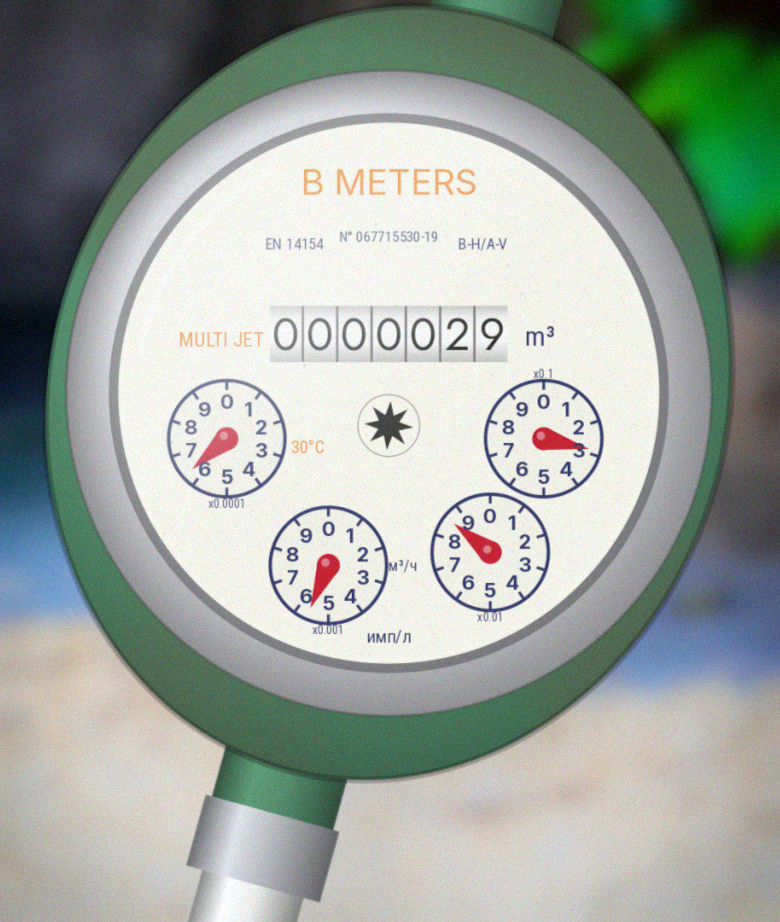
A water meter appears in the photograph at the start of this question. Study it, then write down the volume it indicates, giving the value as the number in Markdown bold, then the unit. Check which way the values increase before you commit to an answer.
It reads **29.2856** m³
